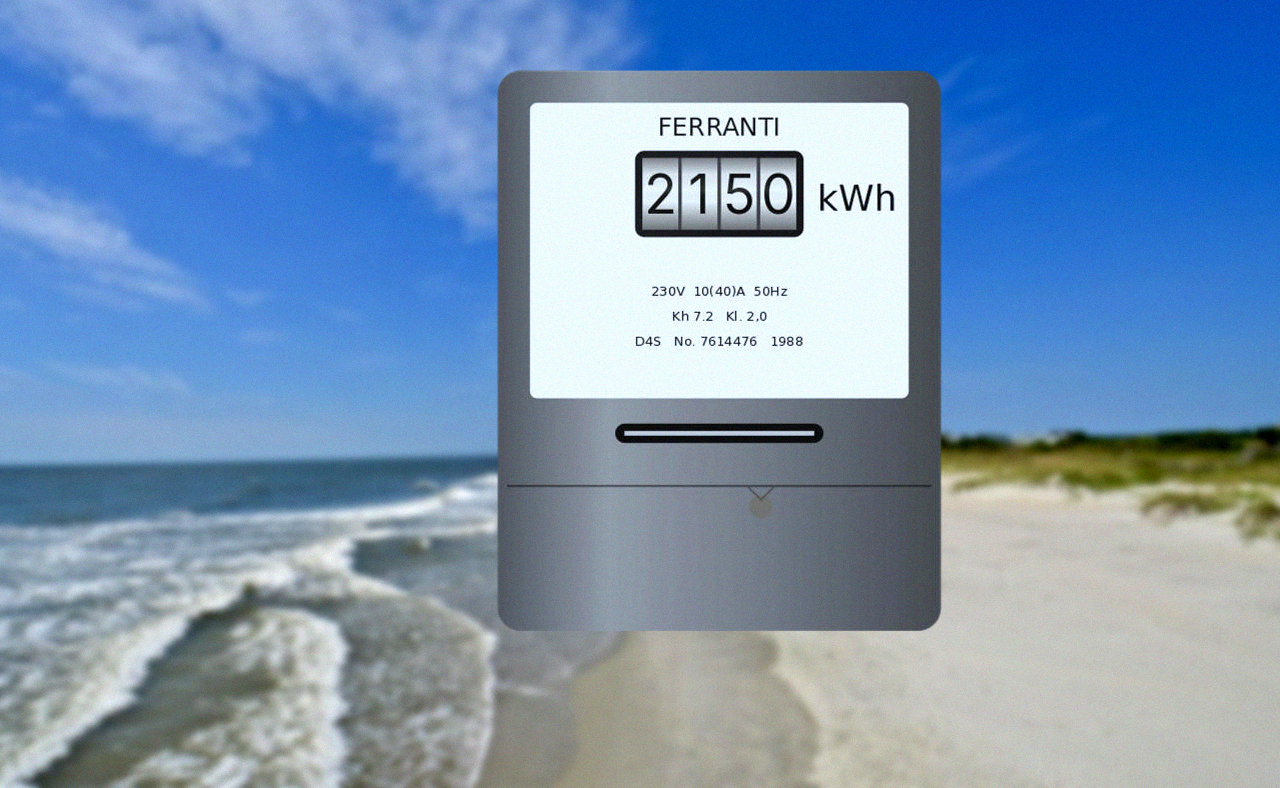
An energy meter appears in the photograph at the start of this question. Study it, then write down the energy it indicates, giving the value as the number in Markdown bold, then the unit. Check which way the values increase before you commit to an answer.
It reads **2150** kWh
